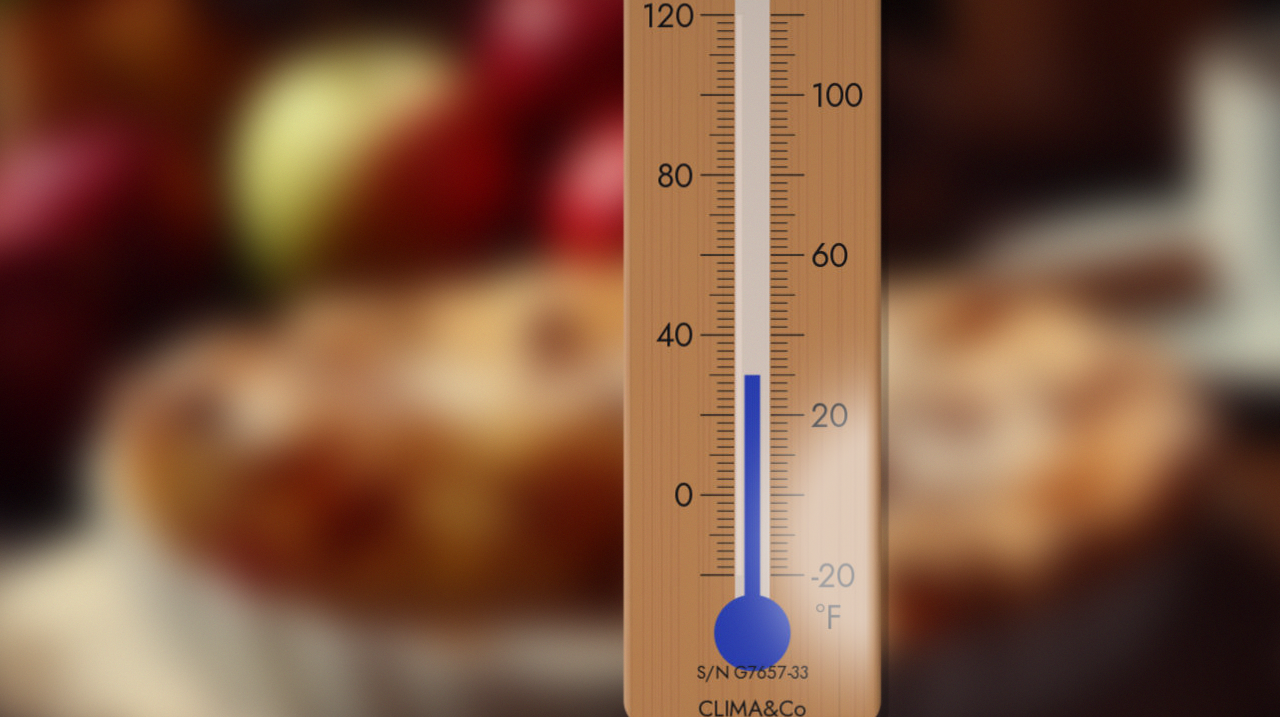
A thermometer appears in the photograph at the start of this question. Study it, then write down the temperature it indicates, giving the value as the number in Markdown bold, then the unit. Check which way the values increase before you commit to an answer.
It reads **30** °F
